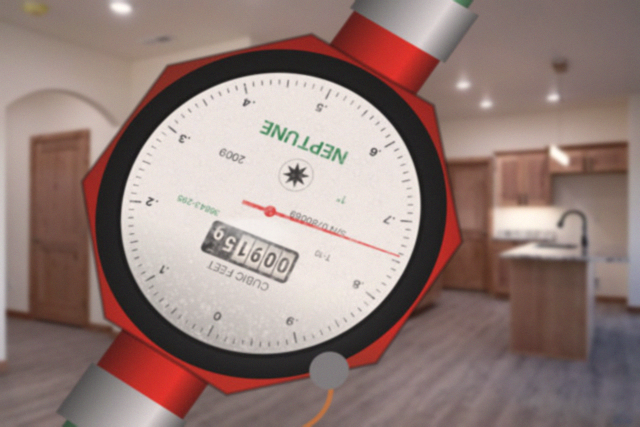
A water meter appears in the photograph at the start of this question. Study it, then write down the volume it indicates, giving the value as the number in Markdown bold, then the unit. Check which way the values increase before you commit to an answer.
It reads **9158.74** ft³
